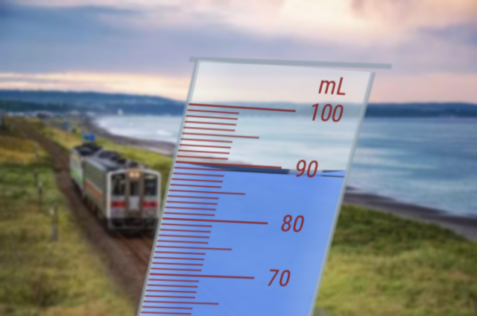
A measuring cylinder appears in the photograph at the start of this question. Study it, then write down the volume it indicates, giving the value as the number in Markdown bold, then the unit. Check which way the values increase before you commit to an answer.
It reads **89** mL
